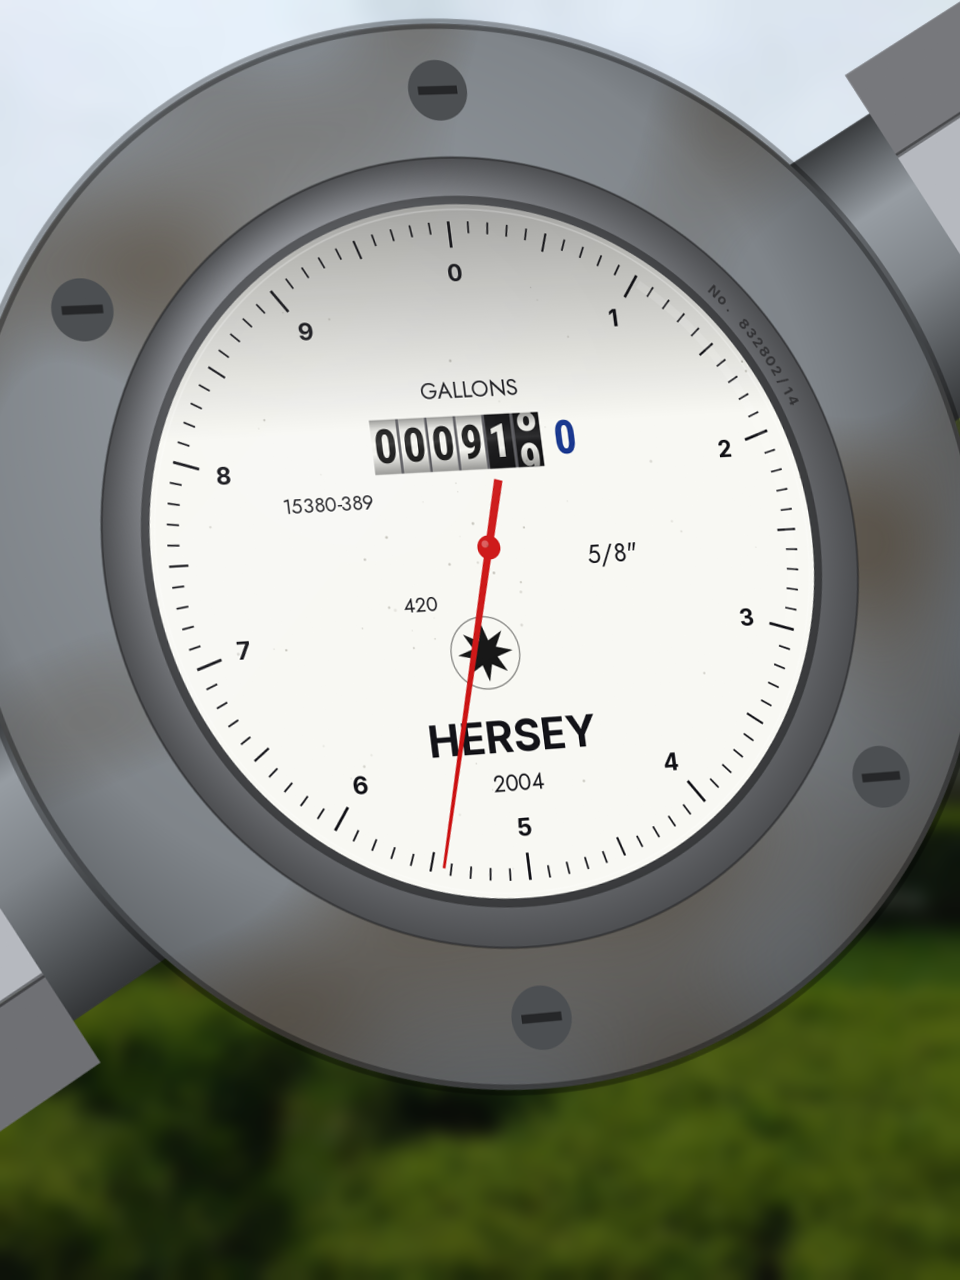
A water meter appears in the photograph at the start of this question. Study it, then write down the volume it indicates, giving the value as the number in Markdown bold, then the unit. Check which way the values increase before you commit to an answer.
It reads **9185.4** gal
